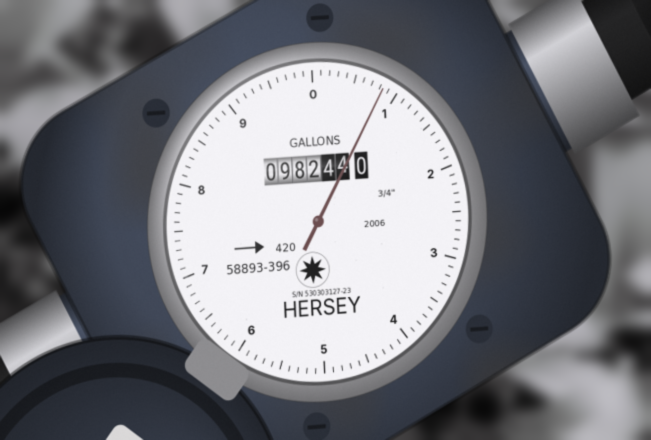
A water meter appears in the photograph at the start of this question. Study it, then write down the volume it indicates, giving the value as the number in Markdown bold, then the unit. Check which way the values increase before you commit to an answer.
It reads **982440.8** gal
